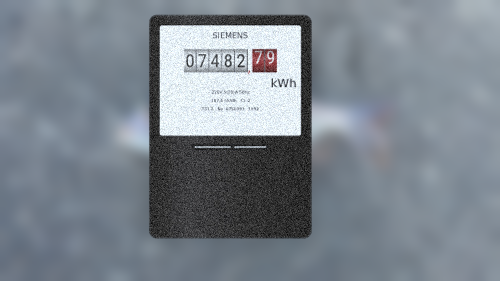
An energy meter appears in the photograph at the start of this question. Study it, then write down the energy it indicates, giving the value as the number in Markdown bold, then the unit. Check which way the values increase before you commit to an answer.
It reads **7482.79** kWh
